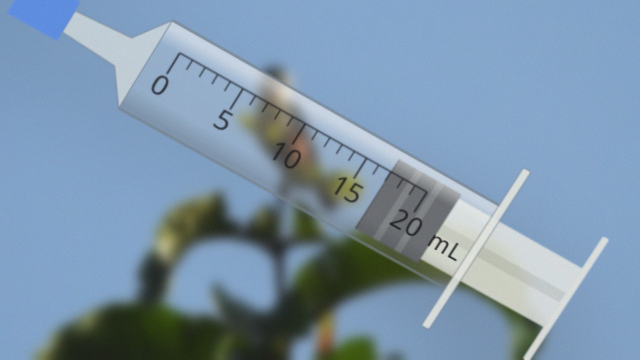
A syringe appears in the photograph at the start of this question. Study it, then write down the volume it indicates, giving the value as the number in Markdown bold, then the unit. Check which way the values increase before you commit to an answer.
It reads **17** mL
